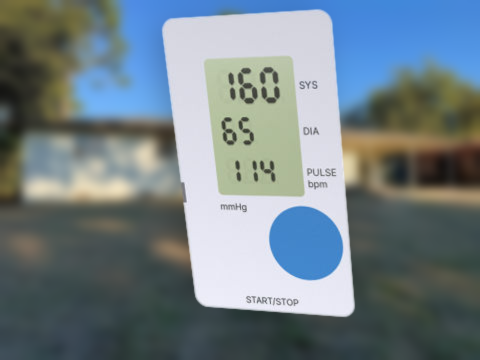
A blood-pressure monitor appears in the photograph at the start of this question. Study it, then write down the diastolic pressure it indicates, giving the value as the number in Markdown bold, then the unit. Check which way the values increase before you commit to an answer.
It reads **65** mmHg
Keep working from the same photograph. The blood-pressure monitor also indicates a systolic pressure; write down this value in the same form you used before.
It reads **160** mmHg
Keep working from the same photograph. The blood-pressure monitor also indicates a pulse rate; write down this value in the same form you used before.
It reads **114** bpm
